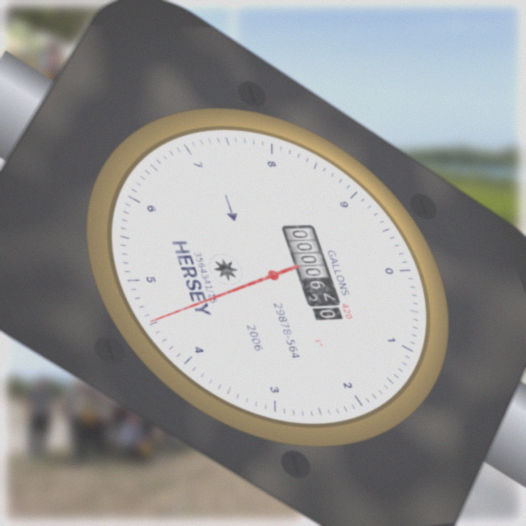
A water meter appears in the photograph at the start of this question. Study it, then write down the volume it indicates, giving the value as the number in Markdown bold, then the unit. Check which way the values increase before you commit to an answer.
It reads **624.5** gal
